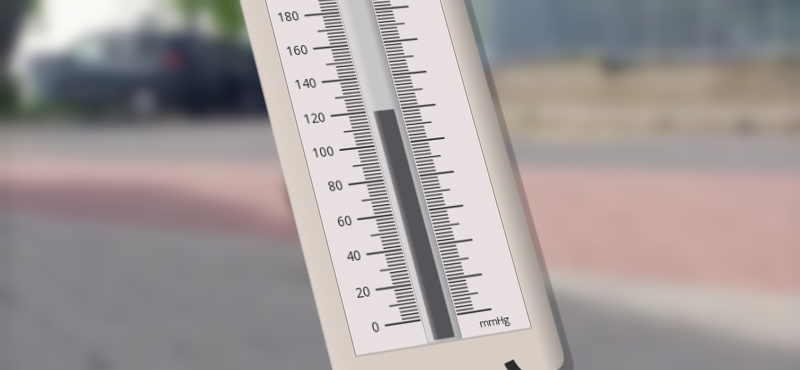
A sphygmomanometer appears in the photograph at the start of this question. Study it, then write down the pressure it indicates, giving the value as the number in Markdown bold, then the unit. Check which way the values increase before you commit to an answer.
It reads **120** mmHg
